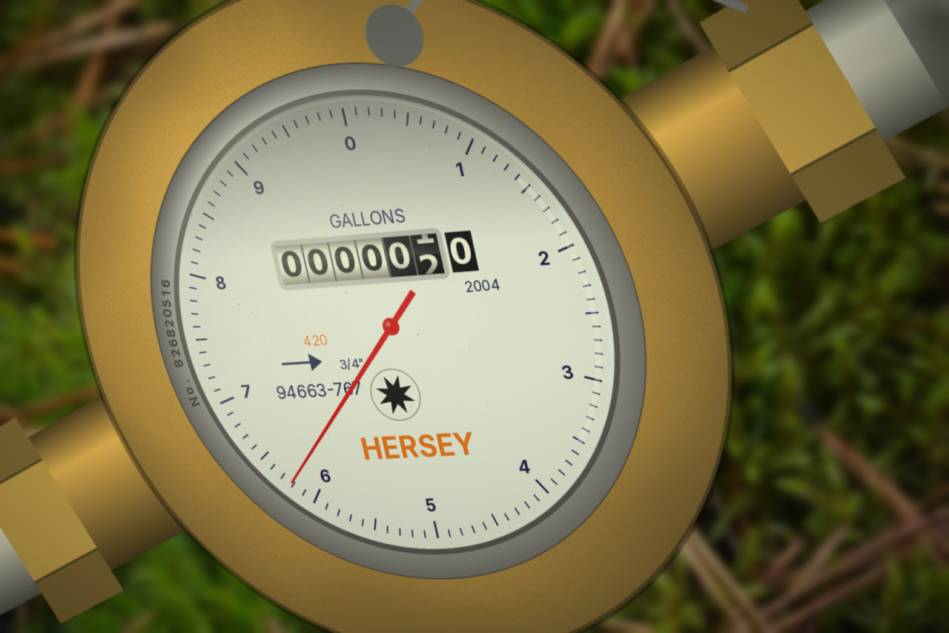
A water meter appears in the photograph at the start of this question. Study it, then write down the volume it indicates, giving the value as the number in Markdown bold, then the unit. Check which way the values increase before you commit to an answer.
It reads **16.2** gal
